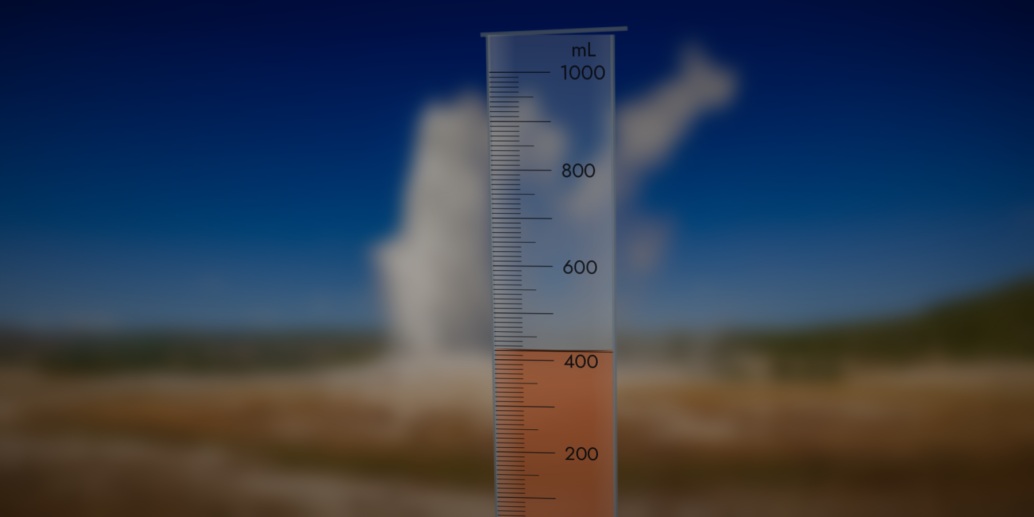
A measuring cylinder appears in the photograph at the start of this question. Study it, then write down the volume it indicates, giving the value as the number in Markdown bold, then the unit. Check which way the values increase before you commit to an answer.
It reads **420** mL
